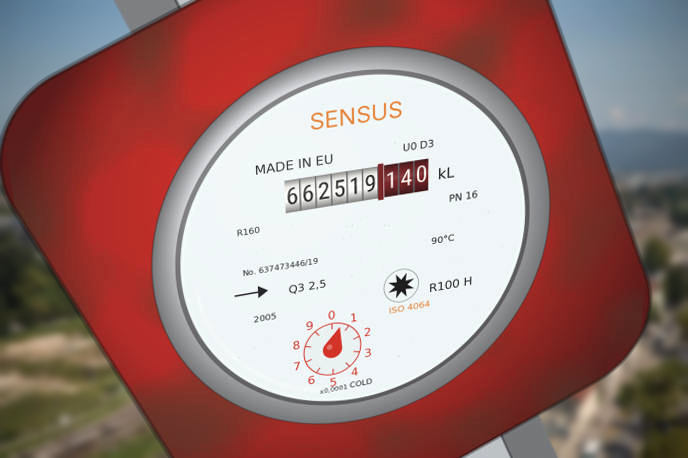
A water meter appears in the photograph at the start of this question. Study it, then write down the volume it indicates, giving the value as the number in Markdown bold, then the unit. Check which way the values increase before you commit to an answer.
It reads **662519.1400** kL
